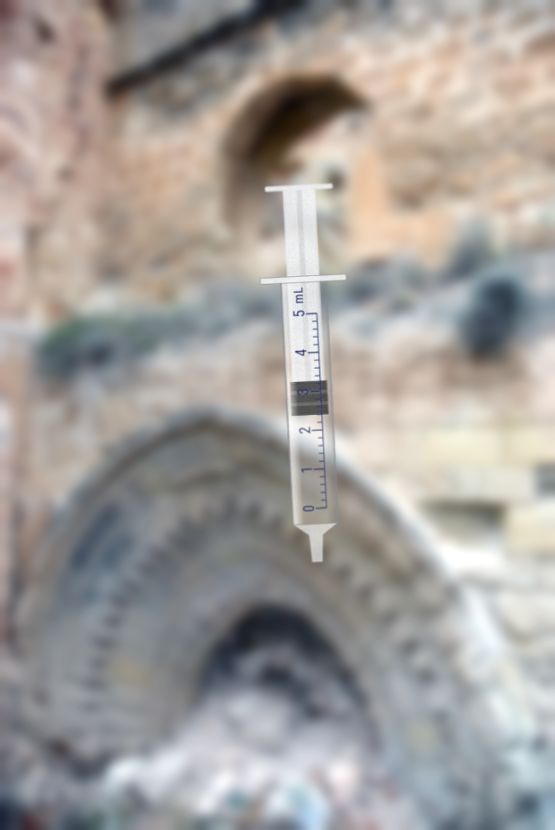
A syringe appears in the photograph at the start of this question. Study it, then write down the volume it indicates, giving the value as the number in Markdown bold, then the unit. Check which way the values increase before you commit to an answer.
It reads **2.4** mL
